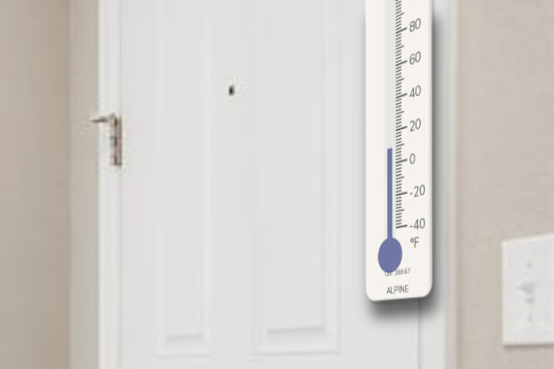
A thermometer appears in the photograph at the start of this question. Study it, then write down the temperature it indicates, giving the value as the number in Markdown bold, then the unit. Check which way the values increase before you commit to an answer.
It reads **10** °F
